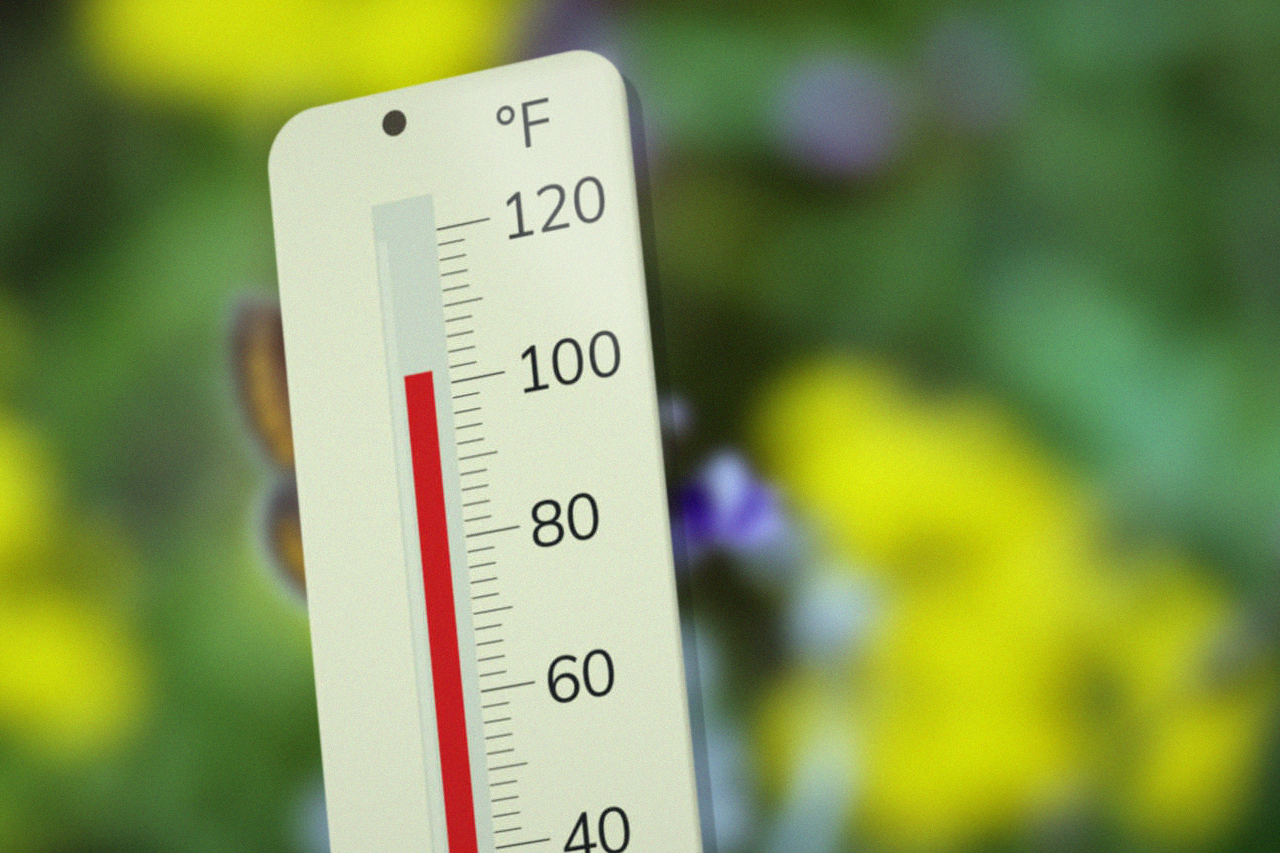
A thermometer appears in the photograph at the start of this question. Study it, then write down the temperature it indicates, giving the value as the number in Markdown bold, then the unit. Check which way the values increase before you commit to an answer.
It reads **102** °F
